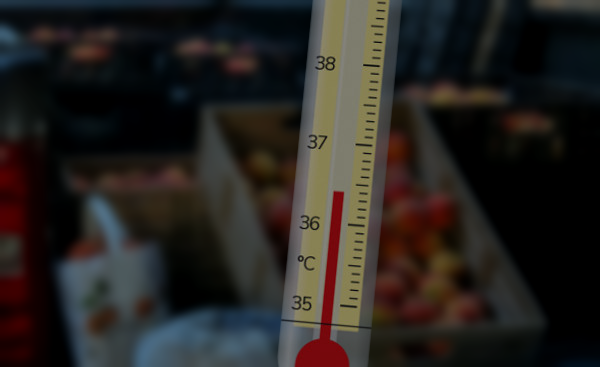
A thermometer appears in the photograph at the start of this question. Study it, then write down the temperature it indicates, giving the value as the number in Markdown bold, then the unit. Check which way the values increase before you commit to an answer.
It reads **36.4** °C
